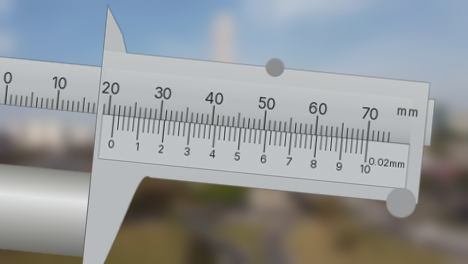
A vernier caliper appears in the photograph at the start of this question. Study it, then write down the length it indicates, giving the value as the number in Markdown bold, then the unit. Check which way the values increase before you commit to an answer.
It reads **21.0** mm
